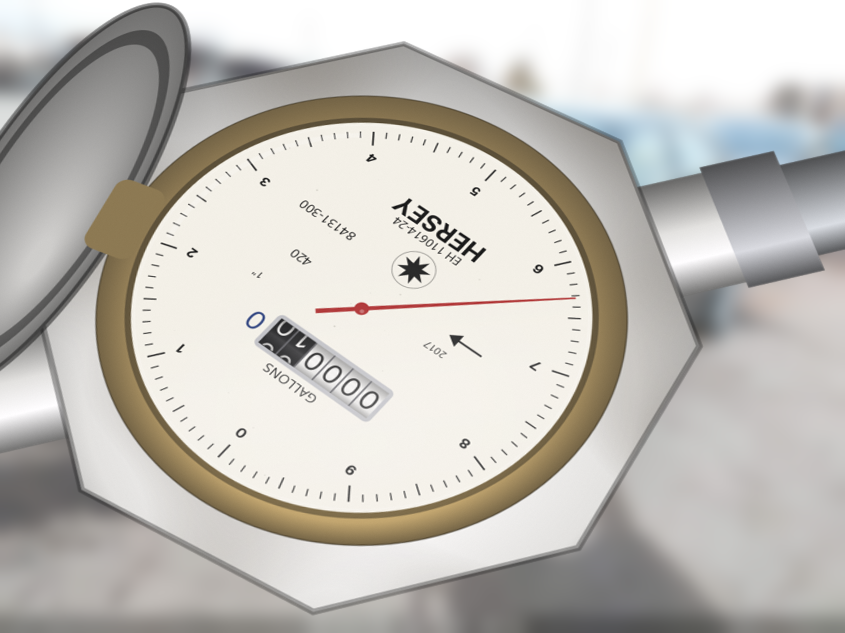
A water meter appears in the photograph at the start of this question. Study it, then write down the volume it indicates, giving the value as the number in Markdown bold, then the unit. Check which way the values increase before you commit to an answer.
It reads **96.3** gal
